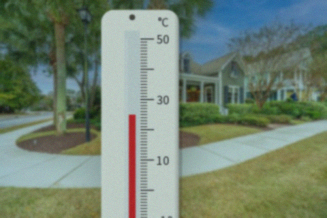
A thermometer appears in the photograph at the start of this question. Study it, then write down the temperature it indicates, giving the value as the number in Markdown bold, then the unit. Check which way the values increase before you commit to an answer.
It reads **25** °C
